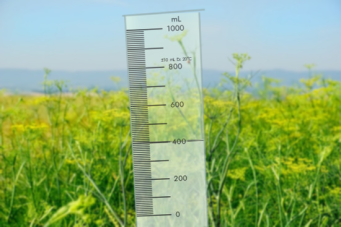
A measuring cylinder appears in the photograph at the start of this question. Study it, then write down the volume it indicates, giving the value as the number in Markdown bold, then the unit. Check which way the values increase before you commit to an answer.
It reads **400** mL
